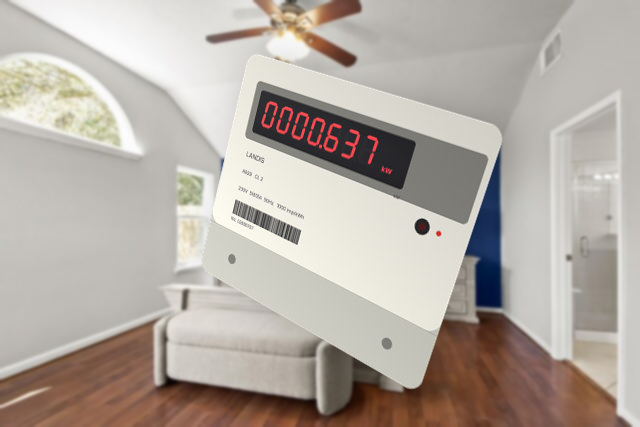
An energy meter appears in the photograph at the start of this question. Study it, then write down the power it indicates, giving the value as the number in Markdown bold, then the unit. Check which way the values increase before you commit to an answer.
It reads **0.637** kW
